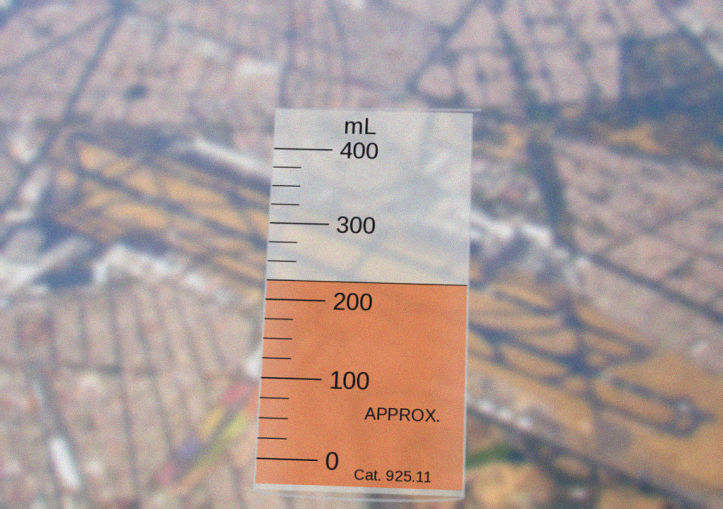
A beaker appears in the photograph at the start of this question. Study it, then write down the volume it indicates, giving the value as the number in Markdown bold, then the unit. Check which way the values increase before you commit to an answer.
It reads **225** mL
